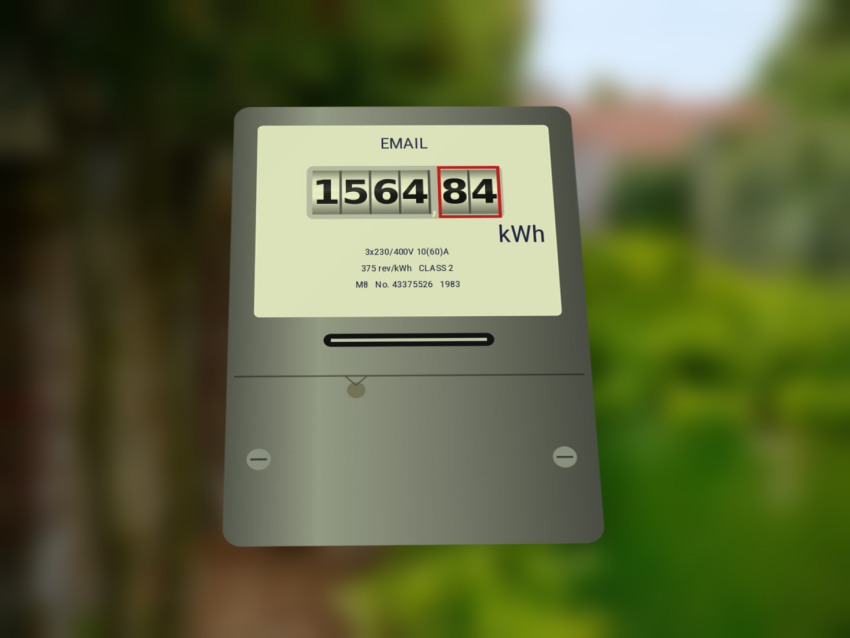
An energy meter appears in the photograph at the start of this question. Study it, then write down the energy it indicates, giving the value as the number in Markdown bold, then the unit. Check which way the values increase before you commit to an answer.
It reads **1564.84** kWh
